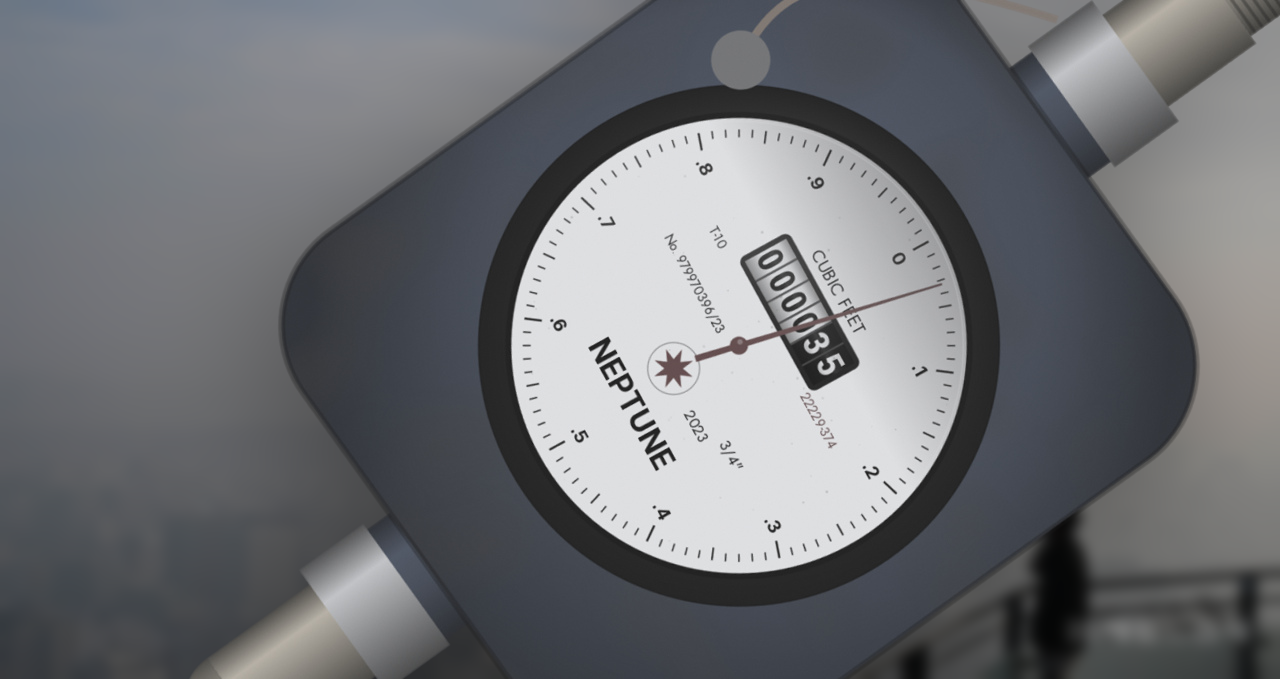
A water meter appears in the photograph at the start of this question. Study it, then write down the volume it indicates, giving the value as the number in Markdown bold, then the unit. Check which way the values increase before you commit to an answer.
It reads **35.03** ft³
